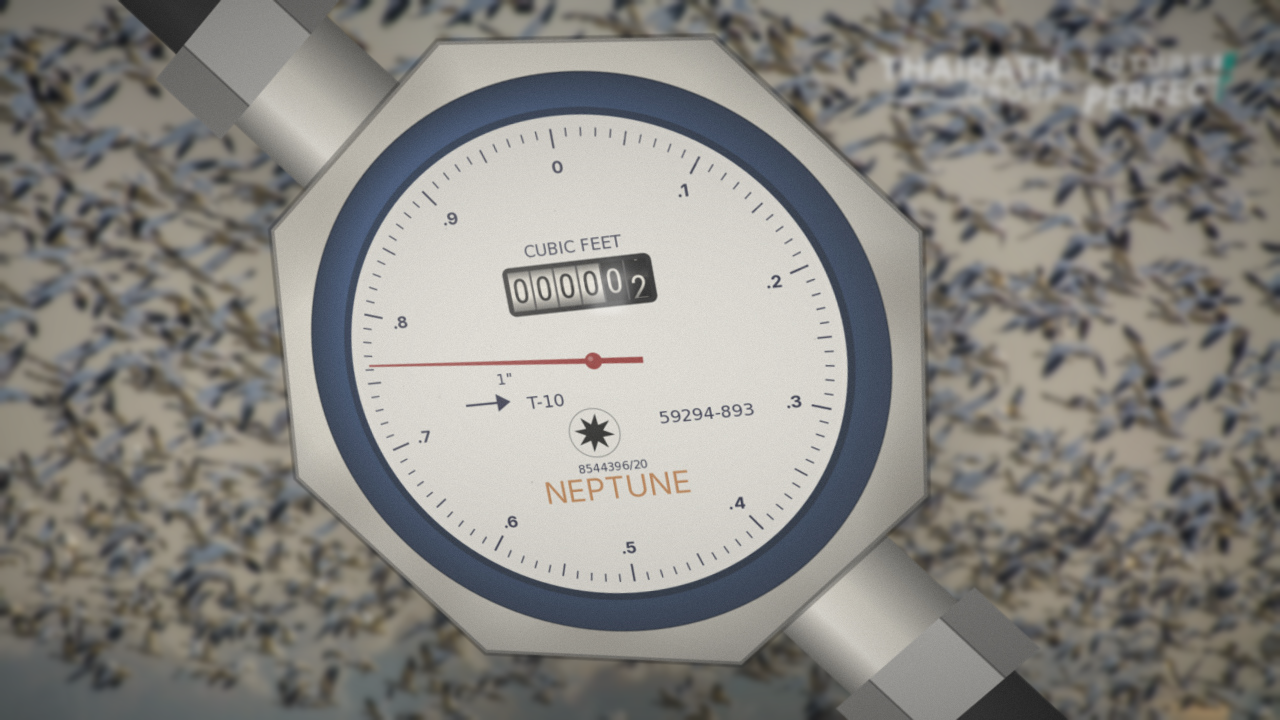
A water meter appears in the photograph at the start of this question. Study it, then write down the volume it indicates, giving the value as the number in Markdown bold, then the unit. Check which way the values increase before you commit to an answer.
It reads **1.76** ft³
